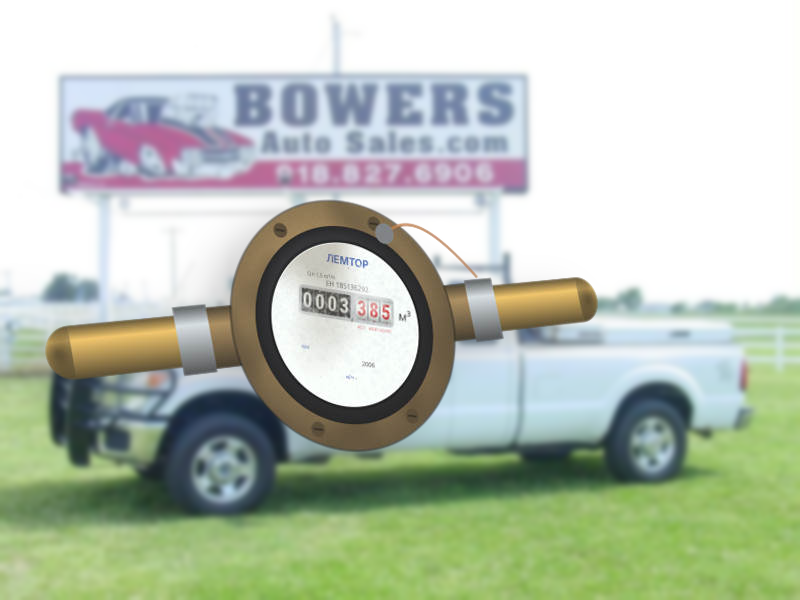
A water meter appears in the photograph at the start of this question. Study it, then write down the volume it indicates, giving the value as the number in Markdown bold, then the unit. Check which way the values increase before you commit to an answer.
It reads **3.385** m³
